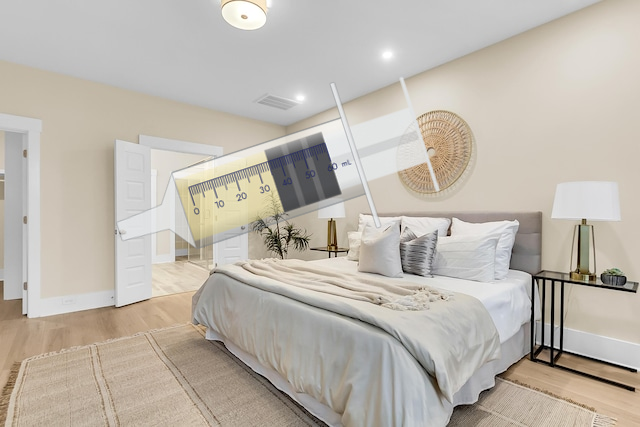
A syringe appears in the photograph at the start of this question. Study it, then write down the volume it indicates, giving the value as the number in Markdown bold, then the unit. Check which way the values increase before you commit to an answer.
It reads **35** mL
